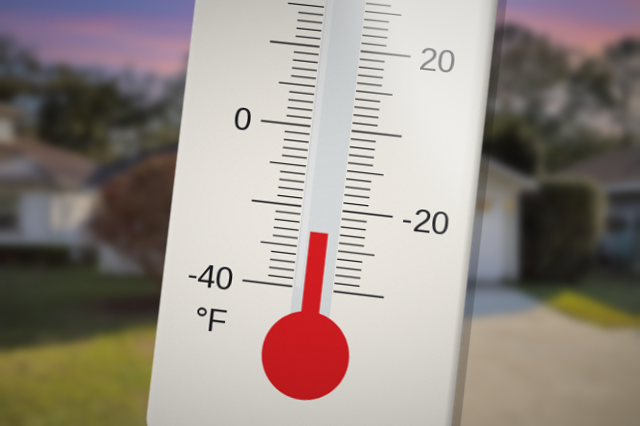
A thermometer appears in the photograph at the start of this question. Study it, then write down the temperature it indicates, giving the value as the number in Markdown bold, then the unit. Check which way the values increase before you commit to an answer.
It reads **-26** °F
